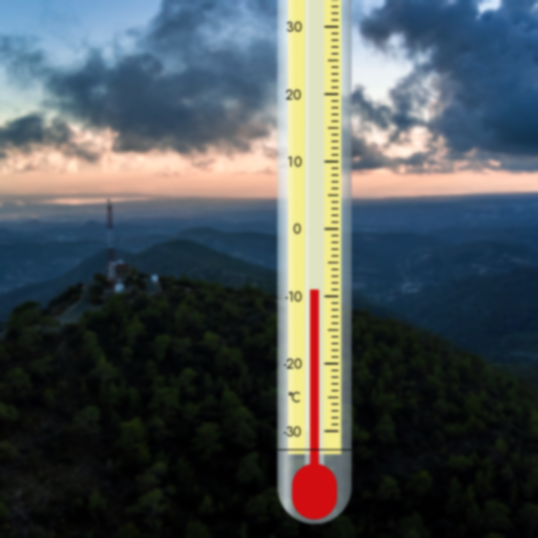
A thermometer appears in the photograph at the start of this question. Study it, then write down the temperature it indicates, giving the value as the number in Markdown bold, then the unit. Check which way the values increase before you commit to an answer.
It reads **-9** °C
